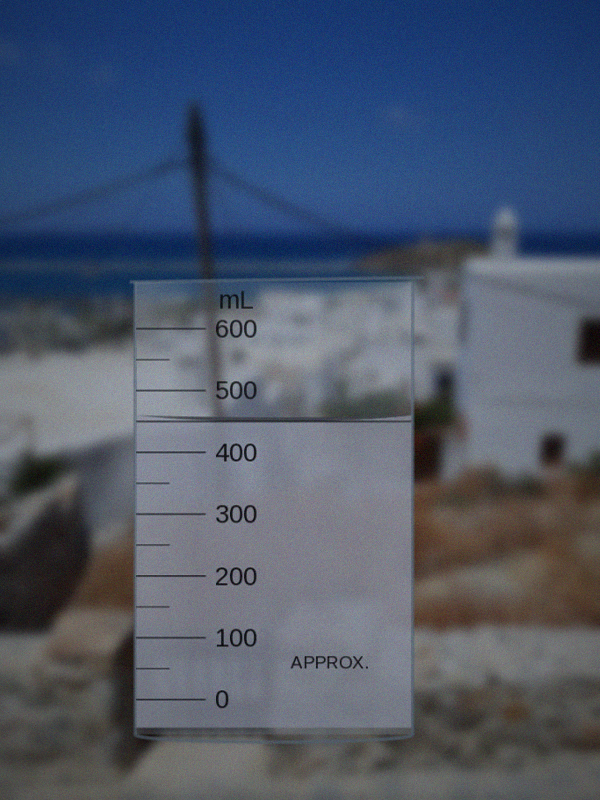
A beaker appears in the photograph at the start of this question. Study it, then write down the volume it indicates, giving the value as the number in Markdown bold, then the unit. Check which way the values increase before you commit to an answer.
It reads **450** mL
